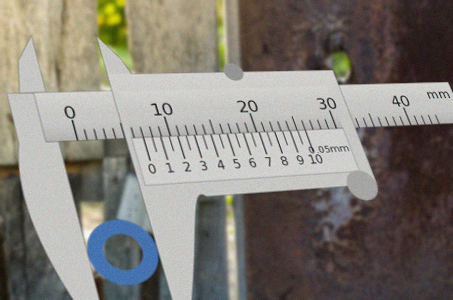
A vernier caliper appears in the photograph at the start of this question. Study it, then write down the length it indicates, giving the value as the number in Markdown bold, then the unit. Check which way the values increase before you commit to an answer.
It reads **7.0** mm
